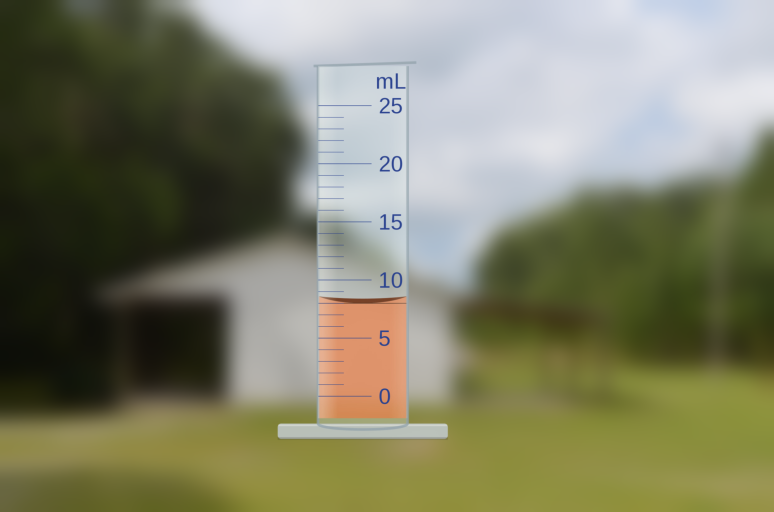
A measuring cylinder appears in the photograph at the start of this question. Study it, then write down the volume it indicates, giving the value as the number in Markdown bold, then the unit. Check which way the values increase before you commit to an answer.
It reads **8** mL
